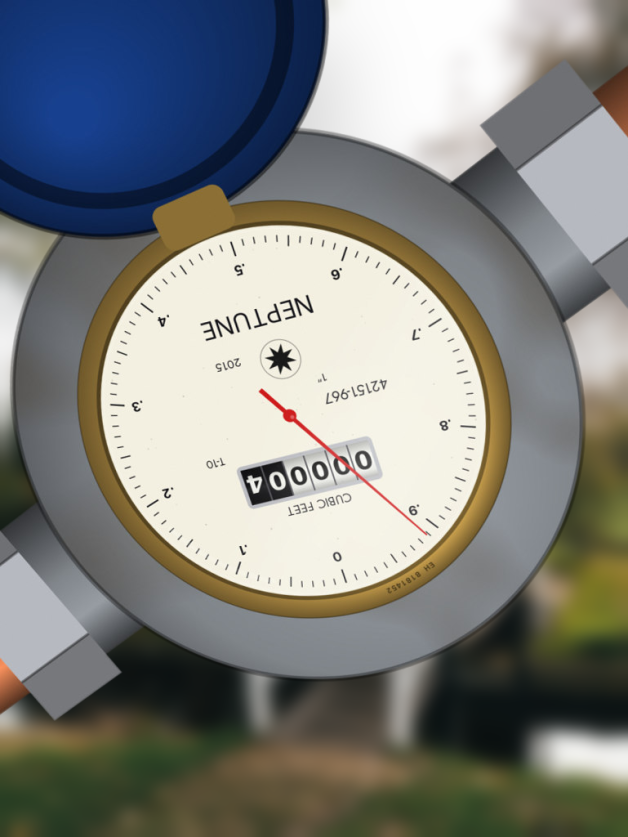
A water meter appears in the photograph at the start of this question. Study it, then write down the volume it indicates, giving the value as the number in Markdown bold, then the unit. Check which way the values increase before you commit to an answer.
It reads **3.91** ft³
